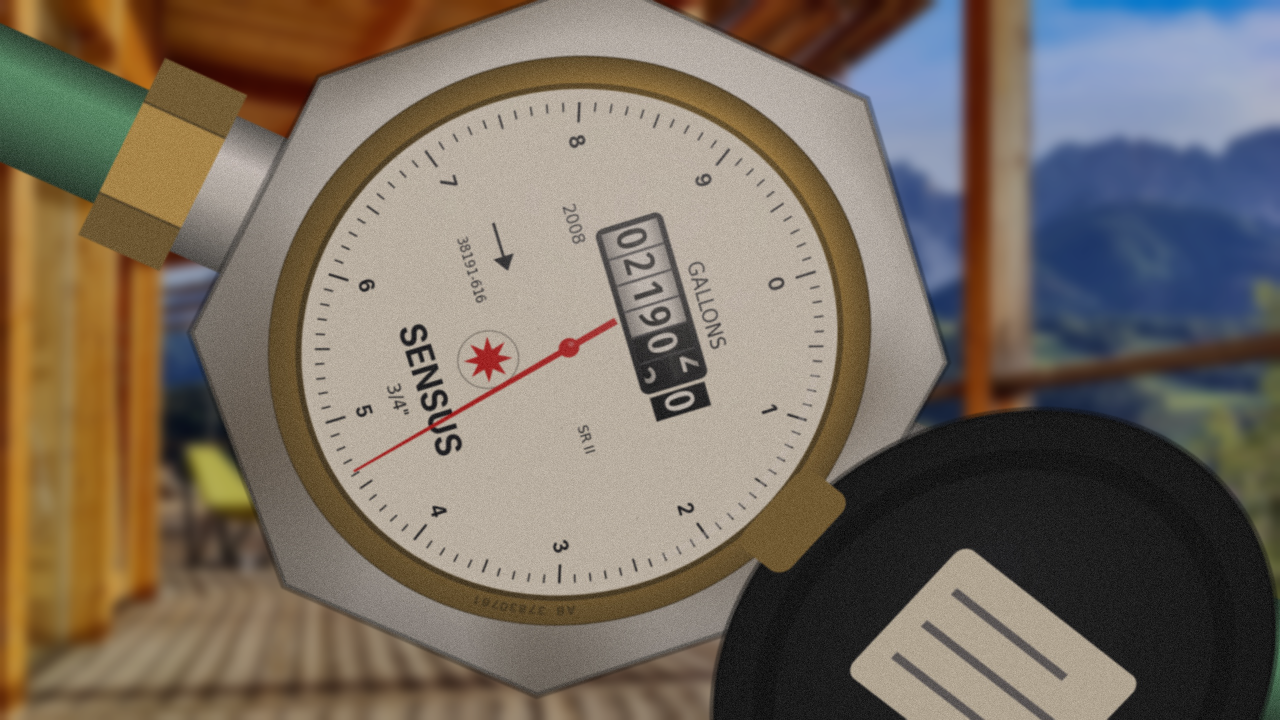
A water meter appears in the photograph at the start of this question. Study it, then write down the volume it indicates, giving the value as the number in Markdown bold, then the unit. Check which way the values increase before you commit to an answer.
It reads **219024.6** gal
